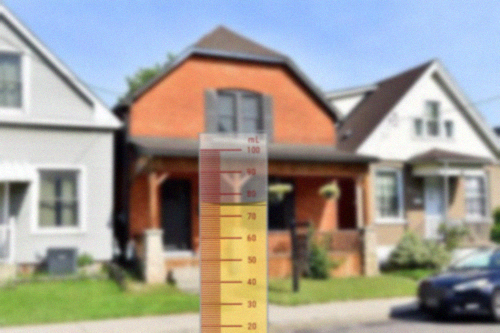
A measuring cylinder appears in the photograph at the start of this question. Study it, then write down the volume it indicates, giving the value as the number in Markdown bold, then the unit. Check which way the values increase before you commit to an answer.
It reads **75** mL
